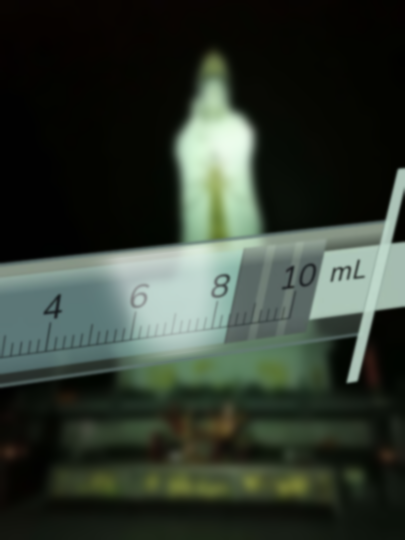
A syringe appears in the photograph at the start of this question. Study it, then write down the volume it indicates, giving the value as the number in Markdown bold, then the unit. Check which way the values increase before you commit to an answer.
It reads **8.4** mL
